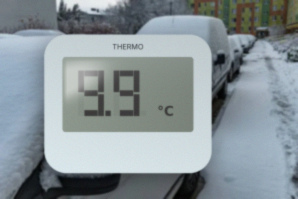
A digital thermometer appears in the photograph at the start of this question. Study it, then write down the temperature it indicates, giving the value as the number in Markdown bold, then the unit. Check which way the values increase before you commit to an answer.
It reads **9.9** °C
